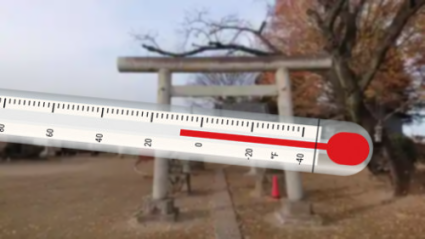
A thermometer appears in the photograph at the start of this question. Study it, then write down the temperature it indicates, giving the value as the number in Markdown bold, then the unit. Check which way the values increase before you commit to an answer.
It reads **8** °F
